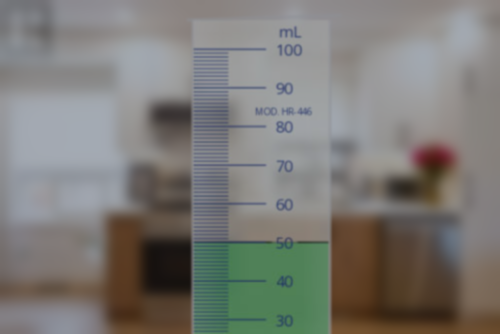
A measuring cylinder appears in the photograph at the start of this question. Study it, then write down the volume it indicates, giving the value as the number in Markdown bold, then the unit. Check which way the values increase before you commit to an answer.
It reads **50** mL
